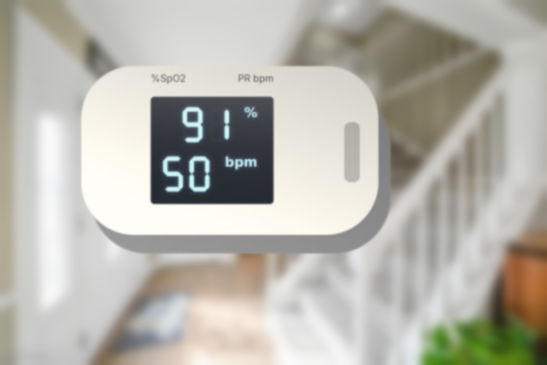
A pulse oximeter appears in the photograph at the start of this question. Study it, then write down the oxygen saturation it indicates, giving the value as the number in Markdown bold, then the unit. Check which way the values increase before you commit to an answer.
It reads **91** %
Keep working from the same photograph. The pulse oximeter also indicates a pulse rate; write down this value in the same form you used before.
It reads **50** bpm
